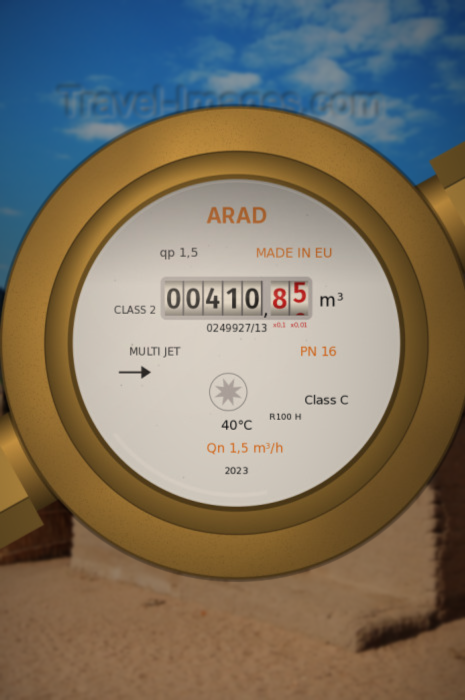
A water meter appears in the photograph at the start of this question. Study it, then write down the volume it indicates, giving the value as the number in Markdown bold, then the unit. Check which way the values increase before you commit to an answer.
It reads **410.85** m³
